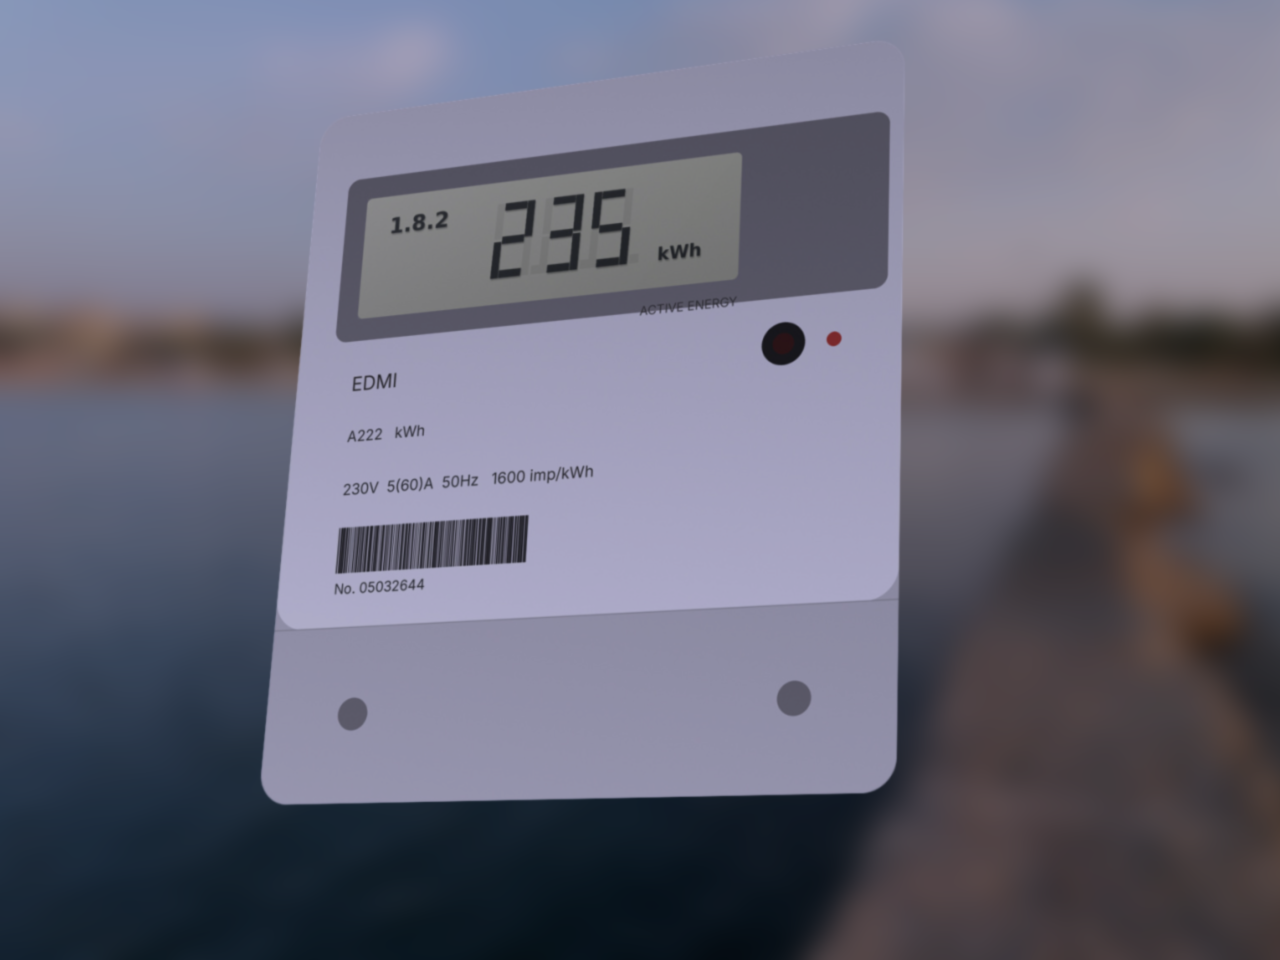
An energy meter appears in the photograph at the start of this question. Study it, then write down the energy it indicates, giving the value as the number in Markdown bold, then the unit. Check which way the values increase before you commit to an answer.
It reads **235** kWh
